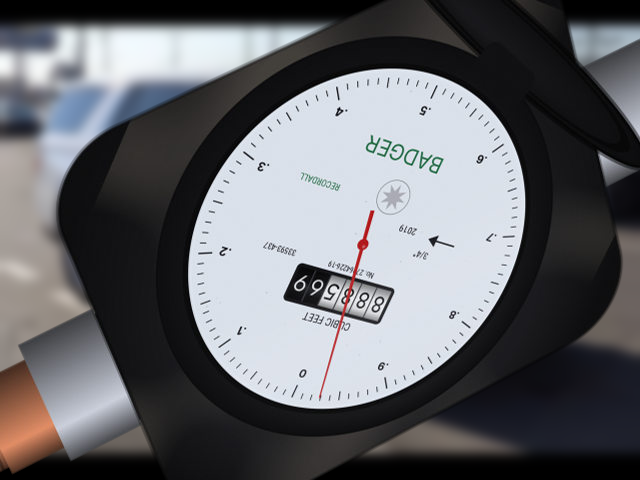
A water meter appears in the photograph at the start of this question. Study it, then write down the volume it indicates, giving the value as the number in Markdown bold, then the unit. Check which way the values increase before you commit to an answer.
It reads **888568.97** ft³
